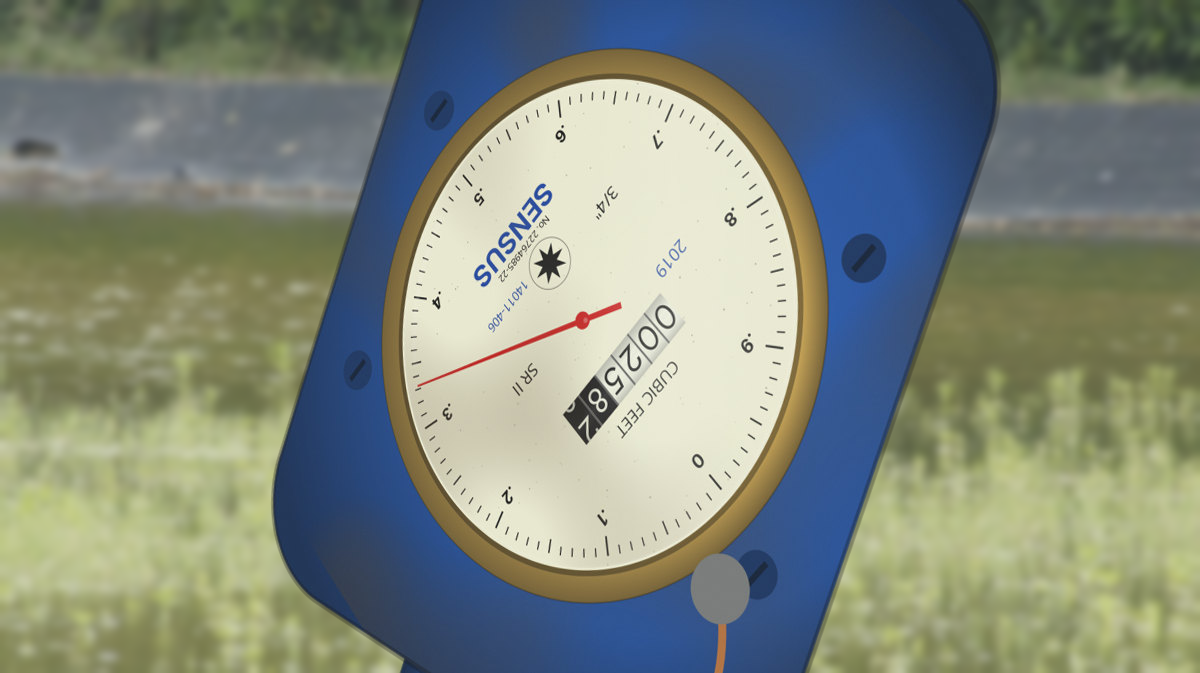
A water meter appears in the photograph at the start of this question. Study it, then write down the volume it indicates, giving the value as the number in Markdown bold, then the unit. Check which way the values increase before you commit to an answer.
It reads **2582.33** ft³
